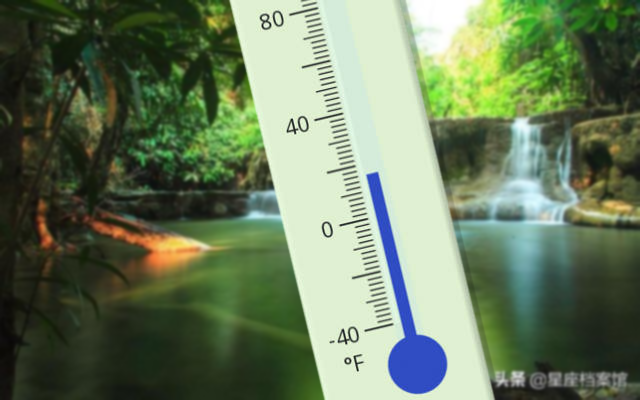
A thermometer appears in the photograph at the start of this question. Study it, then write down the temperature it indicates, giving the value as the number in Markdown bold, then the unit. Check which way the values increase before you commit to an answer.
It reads **16** °F
